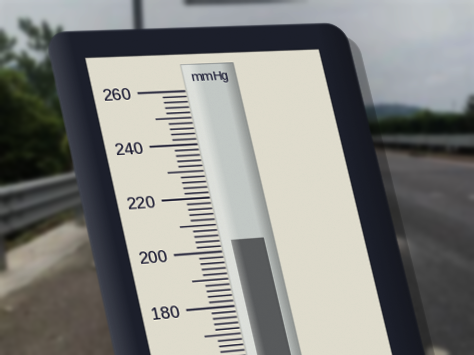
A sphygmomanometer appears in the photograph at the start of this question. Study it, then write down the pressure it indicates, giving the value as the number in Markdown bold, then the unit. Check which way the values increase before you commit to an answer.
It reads **204** mmHg
